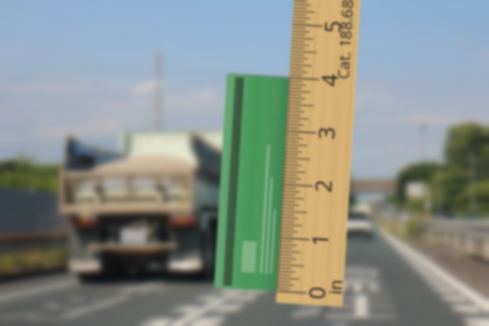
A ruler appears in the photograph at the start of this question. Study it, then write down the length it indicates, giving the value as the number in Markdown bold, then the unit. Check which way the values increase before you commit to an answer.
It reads **4** in
